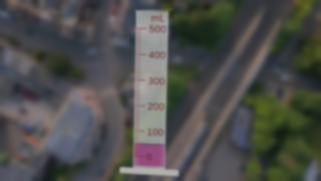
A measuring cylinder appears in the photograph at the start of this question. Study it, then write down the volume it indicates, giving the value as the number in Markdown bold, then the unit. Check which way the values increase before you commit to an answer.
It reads **50** mL
